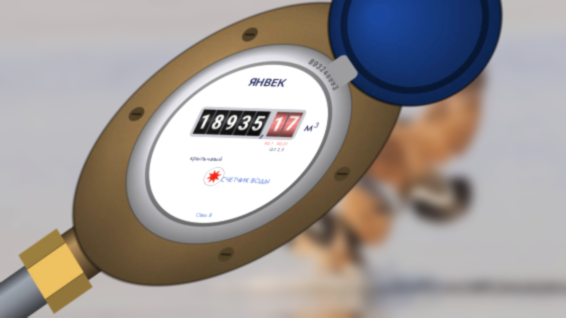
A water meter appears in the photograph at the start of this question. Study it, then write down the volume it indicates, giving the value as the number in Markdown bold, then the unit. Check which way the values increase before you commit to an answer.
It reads **18935.17** m³
